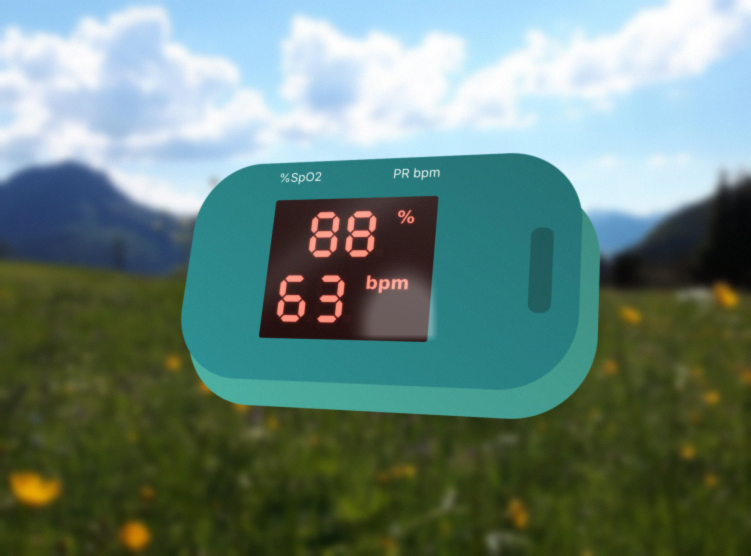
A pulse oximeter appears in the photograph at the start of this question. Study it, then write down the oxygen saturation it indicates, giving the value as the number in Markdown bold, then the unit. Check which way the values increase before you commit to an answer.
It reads **88** %
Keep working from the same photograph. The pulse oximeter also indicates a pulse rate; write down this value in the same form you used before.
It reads **63** bpm
